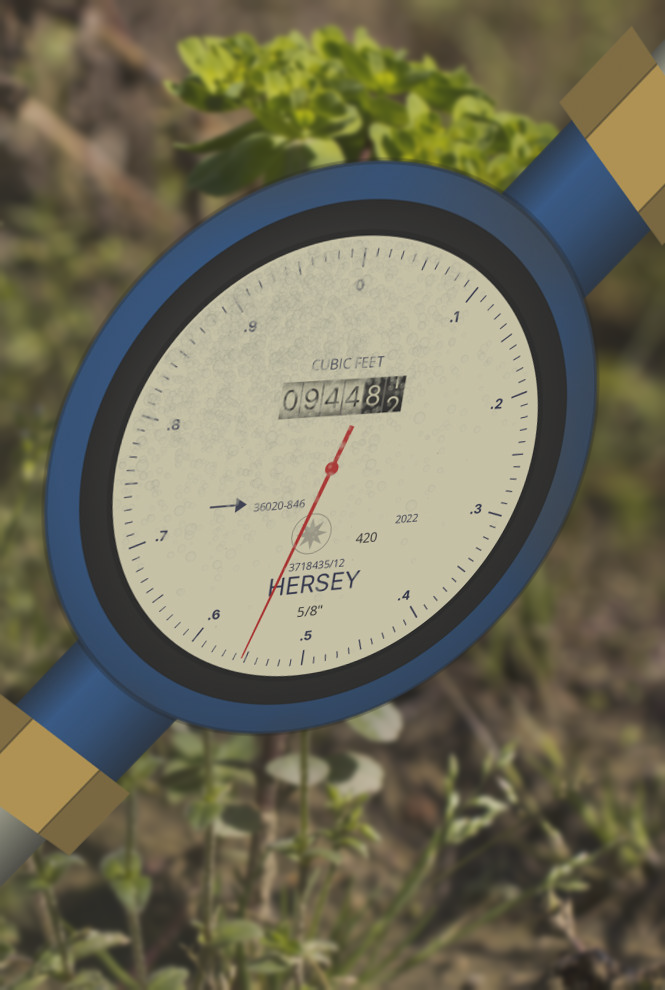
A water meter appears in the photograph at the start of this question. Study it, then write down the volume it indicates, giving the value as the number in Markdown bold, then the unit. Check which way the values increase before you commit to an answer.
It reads **94481.55** ft³
